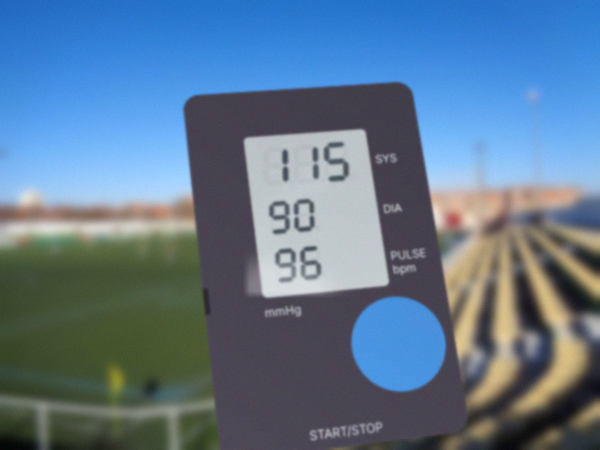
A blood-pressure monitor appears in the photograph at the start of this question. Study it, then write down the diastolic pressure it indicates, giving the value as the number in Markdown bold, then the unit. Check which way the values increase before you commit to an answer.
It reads **90** mmHg
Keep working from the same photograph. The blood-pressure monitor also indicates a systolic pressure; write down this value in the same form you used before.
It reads **115** mmHg
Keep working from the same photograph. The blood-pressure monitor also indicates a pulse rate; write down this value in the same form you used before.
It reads **96** bpm
